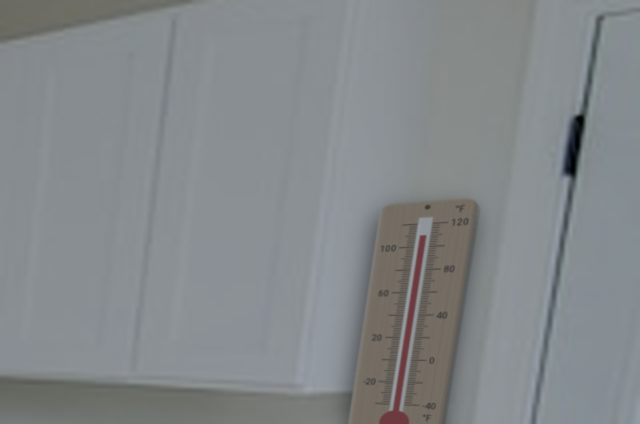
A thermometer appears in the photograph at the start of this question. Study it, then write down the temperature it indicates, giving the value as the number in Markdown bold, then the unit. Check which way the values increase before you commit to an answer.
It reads **110** °F
